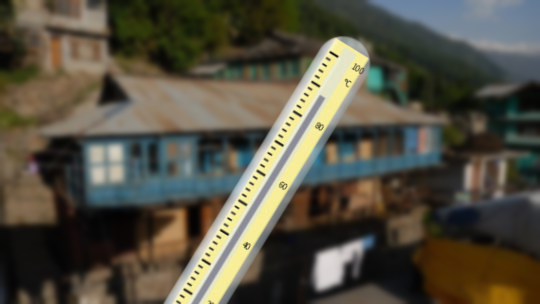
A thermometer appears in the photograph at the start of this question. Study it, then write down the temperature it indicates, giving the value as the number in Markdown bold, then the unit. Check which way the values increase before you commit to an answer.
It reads **88** °C
